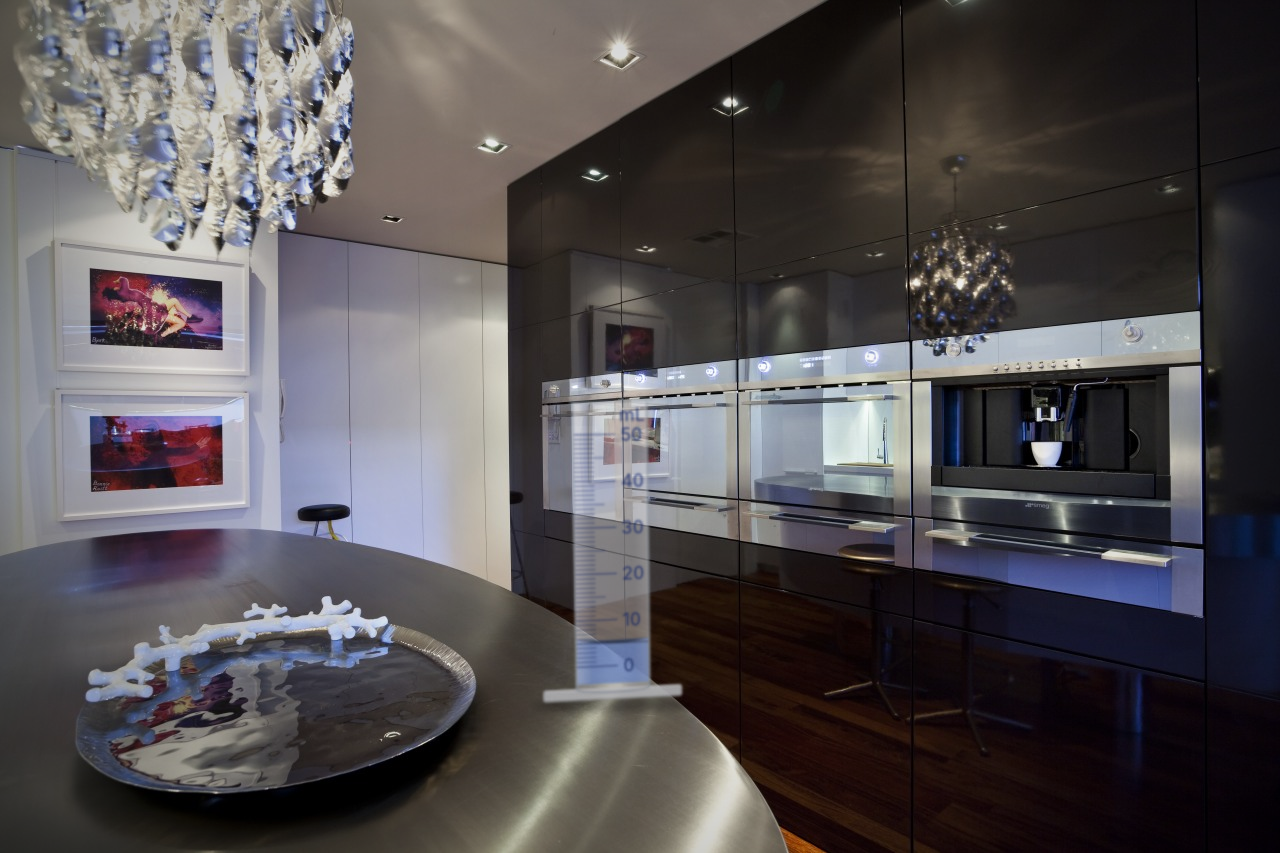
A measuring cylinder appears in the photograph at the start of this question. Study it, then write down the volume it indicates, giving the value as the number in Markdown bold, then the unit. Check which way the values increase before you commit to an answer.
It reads **5** mL
